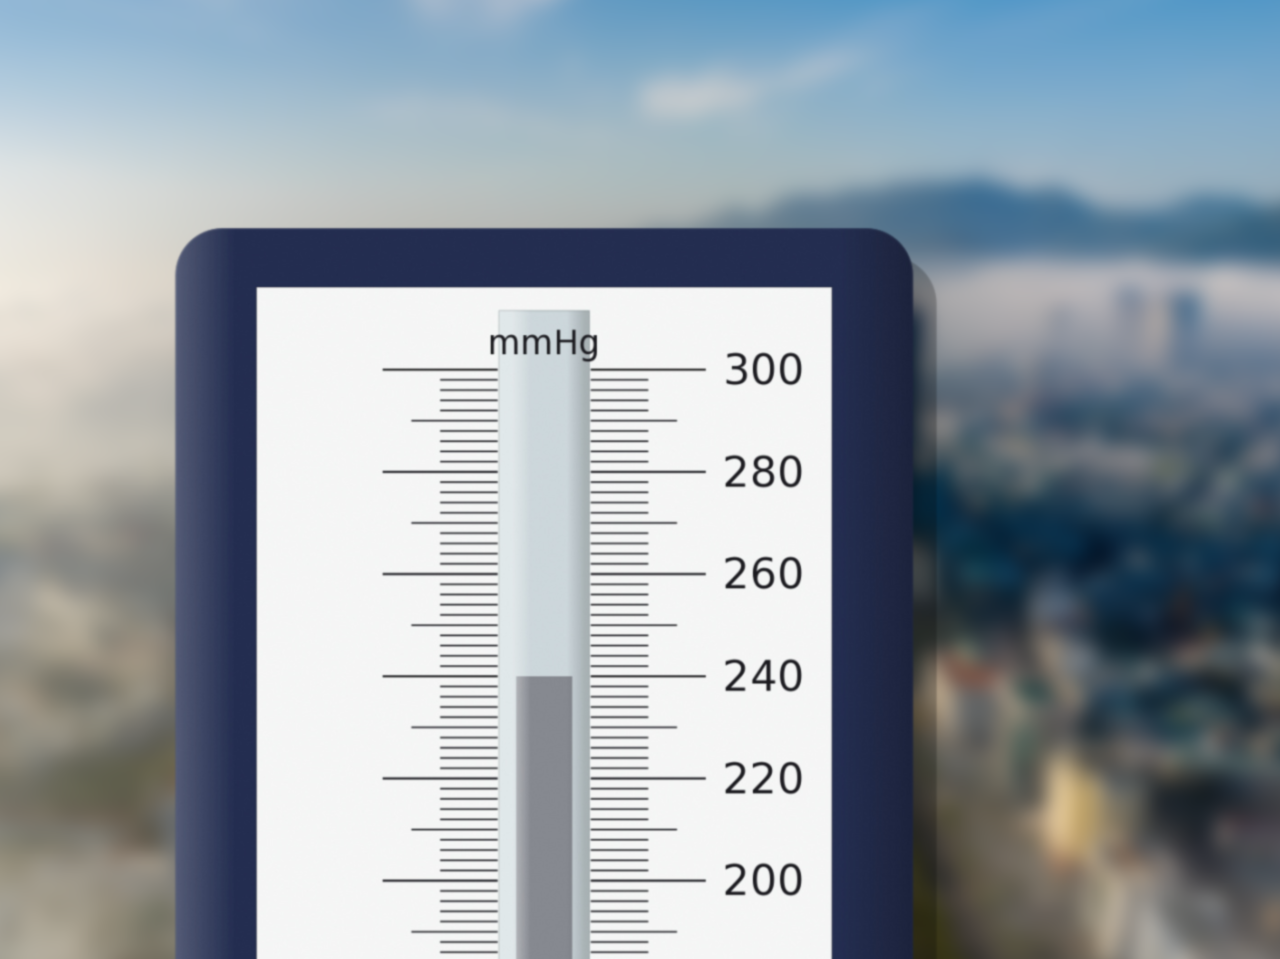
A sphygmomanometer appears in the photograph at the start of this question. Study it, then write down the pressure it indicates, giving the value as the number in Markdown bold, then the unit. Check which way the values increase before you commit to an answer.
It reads **240** mmHg
